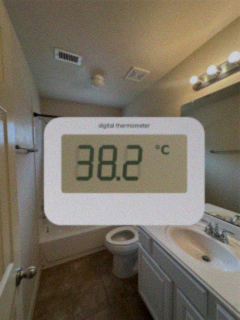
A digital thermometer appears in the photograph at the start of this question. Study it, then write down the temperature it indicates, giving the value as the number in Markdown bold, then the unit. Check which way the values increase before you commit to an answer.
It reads **38.2** °C
